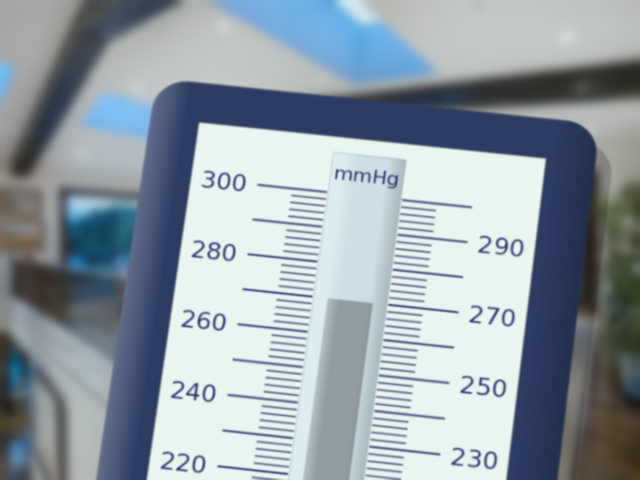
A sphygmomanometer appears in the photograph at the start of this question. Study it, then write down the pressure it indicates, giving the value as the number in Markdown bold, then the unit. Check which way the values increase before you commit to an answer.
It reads **270** mmHg
